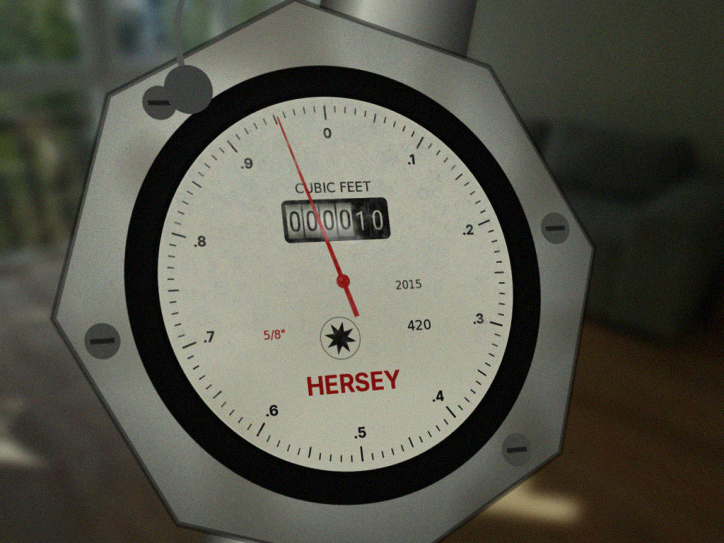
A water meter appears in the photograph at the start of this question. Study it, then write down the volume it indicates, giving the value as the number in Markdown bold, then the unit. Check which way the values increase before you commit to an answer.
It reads **9.95** ft³
